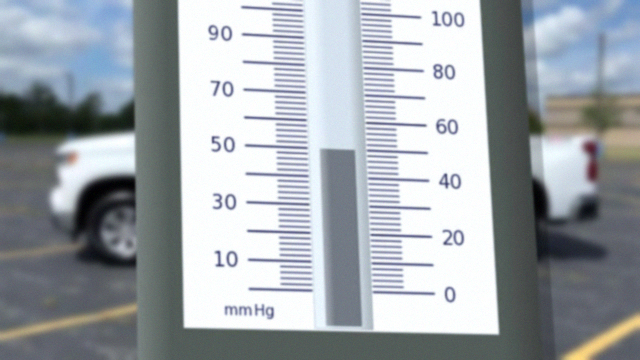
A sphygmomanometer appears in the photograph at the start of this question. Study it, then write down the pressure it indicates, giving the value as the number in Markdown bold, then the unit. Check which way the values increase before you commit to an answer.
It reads **50** mmHg
